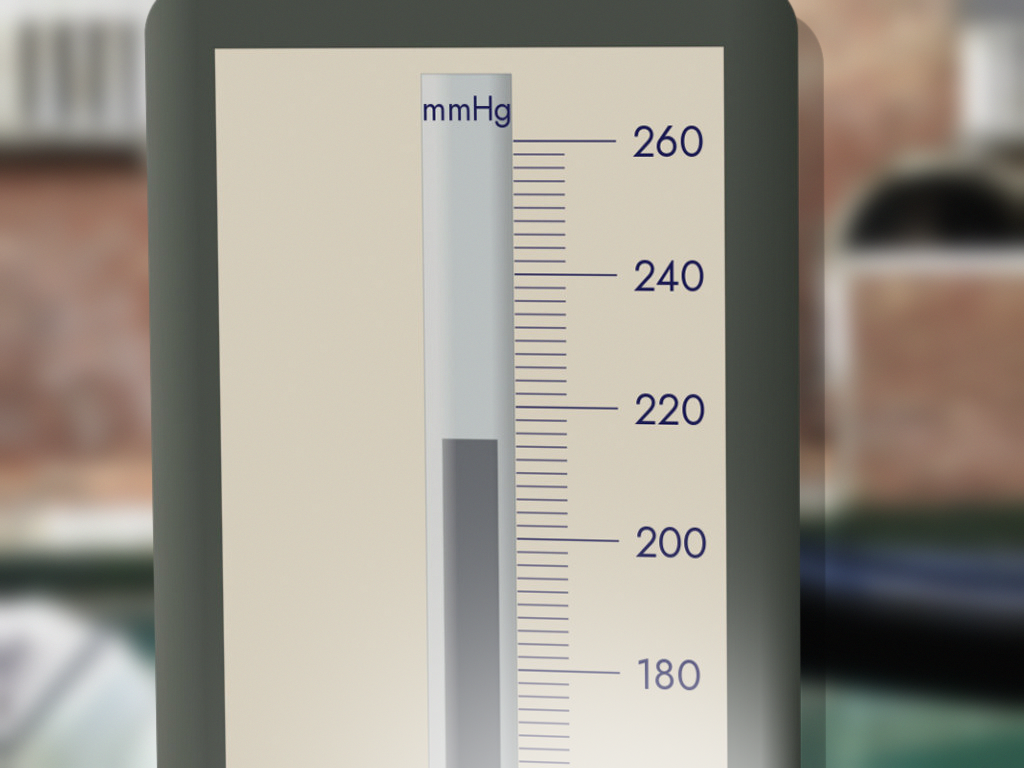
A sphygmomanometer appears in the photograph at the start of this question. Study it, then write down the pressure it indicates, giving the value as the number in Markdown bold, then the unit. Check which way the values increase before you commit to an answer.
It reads **215** mmHg
